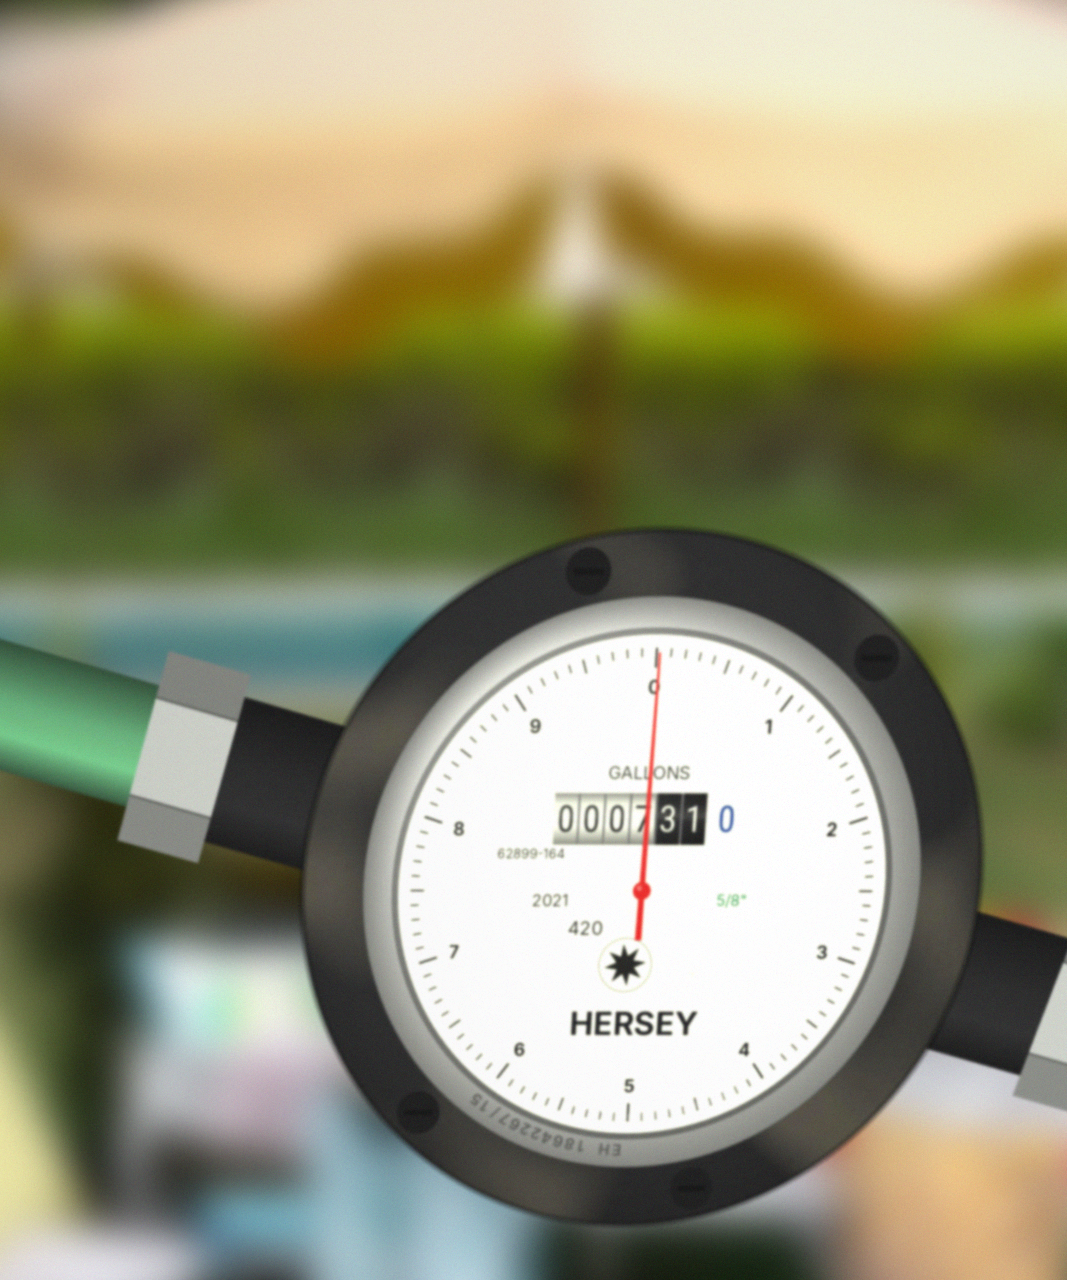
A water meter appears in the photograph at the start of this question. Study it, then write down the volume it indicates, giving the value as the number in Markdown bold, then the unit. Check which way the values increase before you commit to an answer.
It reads **7310.0** gal
